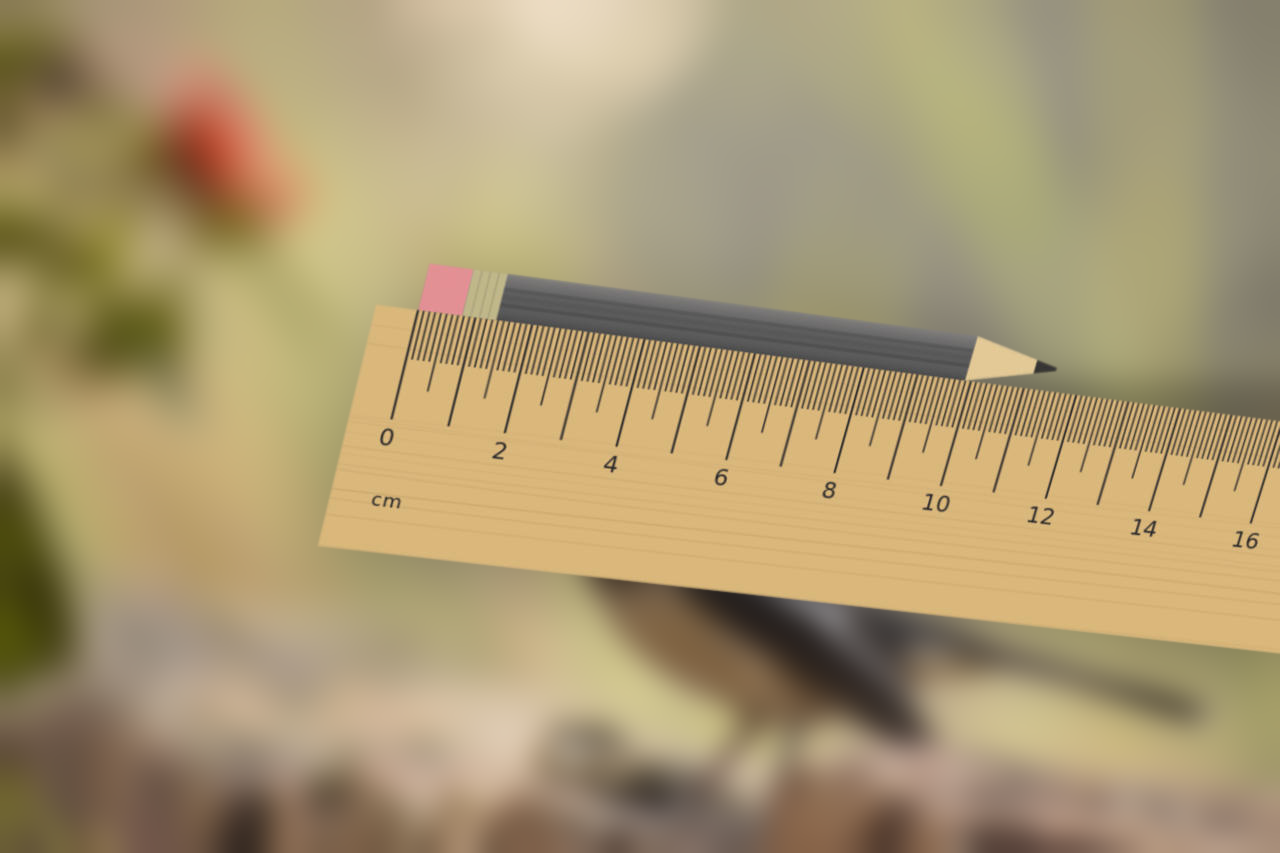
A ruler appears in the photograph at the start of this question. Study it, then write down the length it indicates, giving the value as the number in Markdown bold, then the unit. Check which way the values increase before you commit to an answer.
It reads **11.5** cm
